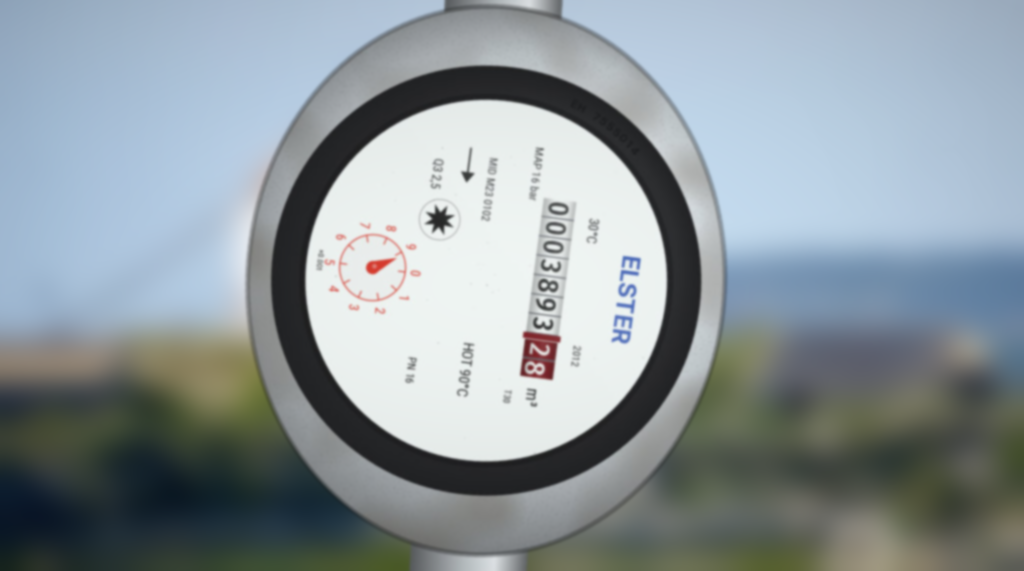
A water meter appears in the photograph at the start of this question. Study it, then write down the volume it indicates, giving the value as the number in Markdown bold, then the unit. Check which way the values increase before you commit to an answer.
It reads **3893.279** m³
